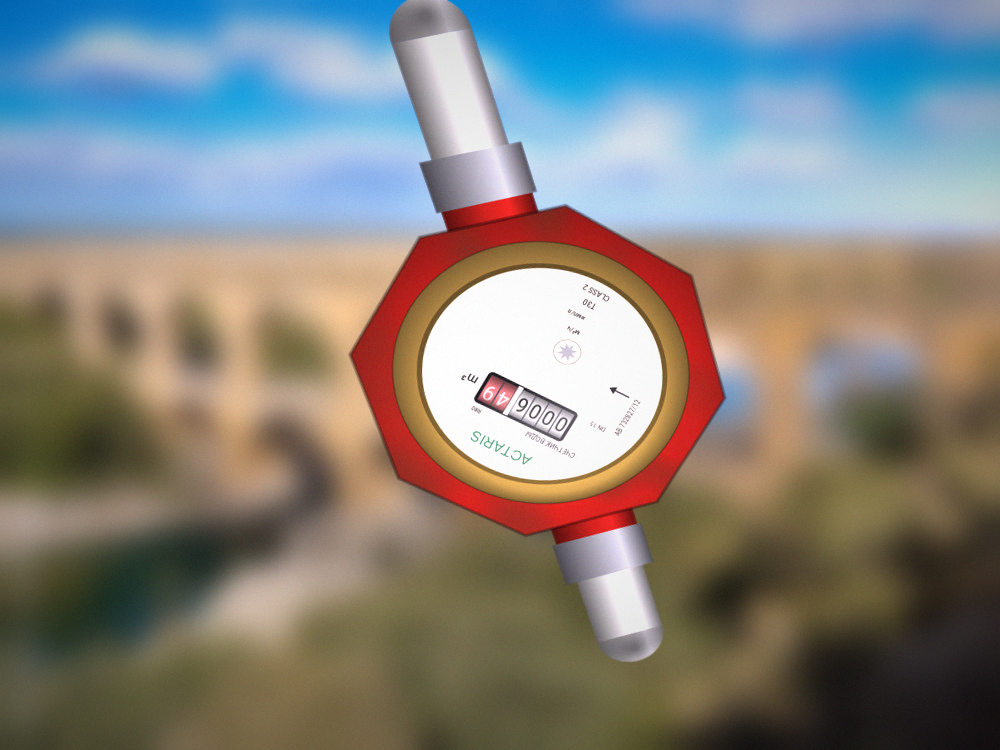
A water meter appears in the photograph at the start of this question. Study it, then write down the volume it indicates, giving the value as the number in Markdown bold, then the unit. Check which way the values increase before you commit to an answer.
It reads **6.49** m³
